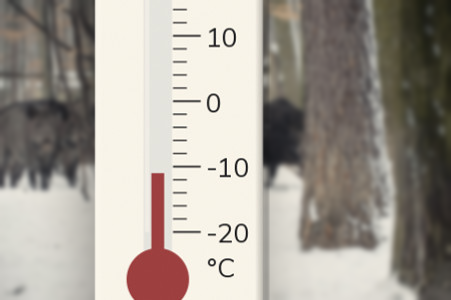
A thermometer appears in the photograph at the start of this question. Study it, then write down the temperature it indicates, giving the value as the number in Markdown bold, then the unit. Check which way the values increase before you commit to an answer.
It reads **-11** °C
